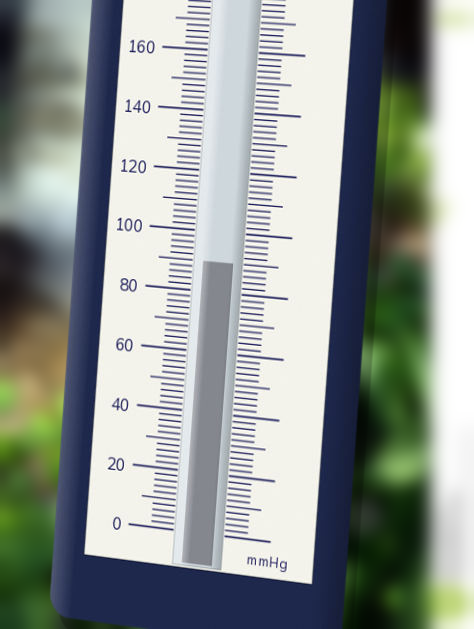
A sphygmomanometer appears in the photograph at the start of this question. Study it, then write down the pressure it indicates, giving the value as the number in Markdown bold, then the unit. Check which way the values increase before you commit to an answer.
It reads **90** mmHg
